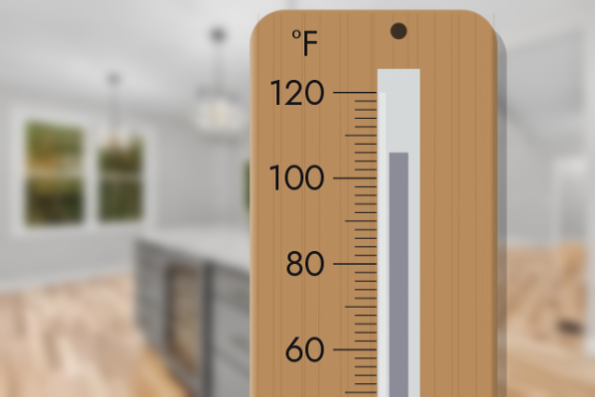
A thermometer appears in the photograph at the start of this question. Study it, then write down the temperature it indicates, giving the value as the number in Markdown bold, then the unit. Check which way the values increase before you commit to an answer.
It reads **106** °F
